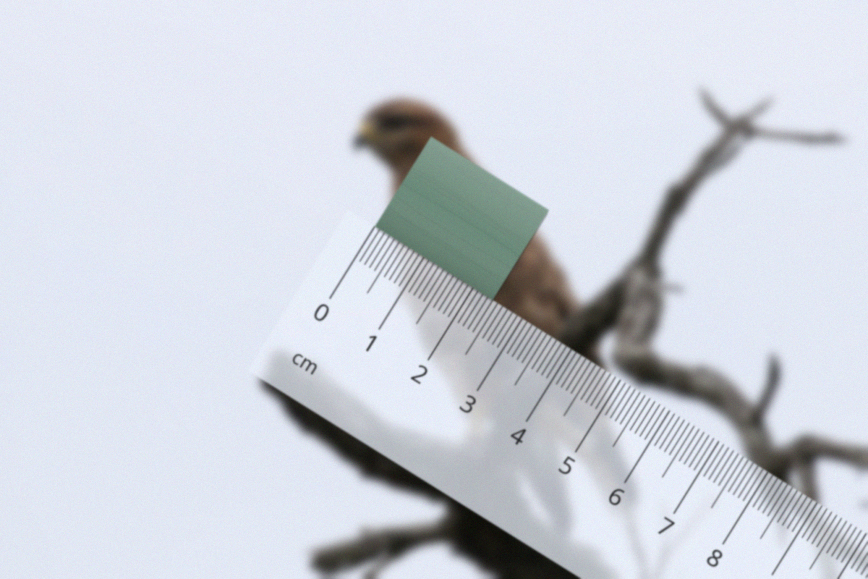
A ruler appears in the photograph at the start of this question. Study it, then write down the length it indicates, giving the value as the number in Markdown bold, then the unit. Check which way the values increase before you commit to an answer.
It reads **2.4** cm
